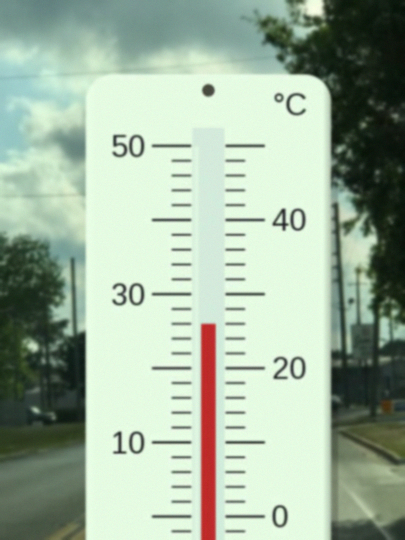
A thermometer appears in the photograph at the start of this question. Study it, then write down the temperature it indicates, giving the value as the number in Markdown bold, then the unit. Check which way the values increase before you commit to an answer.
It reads **26** °C
